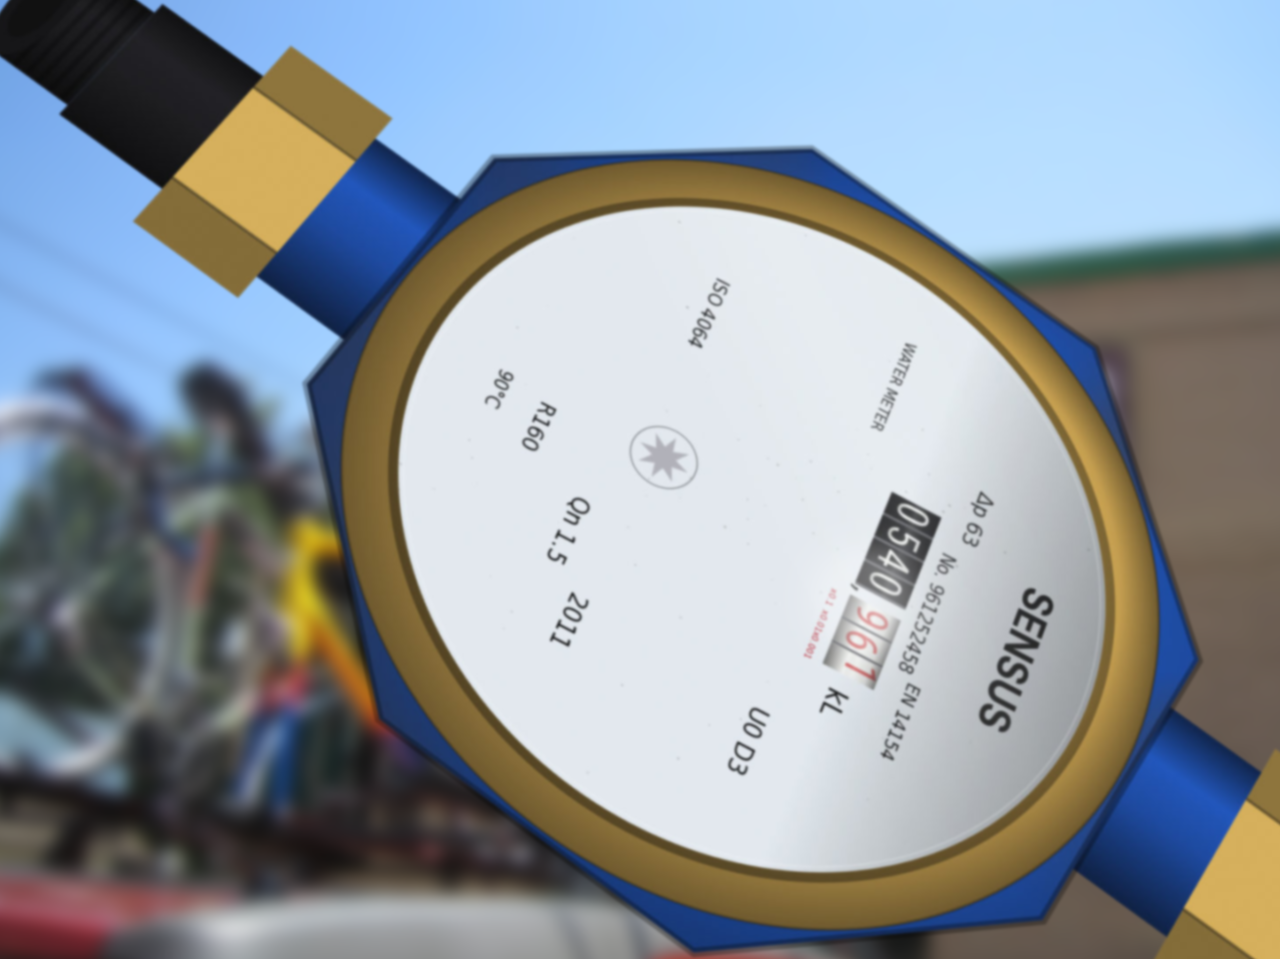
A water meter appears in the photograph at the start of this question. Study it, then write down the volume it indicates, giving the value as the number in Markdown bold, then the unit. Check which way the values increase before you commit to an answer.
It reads **540.961** kL
